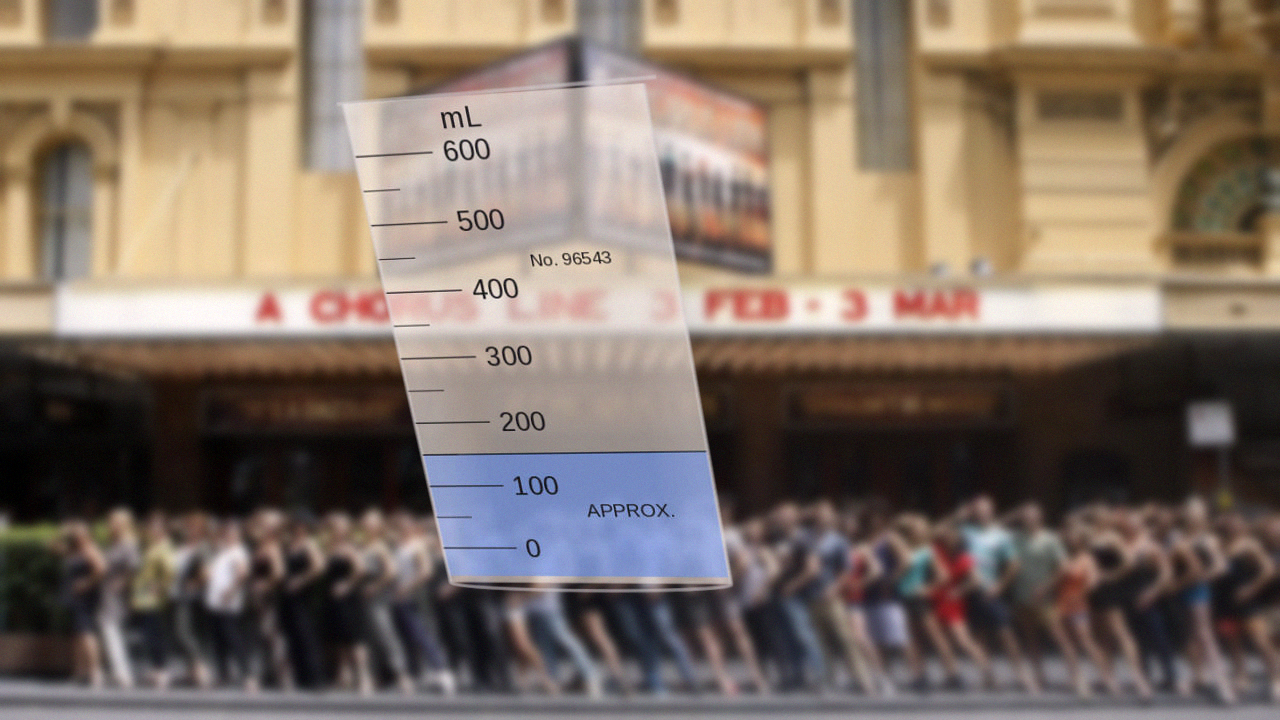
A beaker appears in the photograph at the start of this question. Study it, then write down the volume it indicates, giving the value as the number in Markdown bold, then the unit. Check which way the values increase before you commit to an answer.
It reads **150** mL
